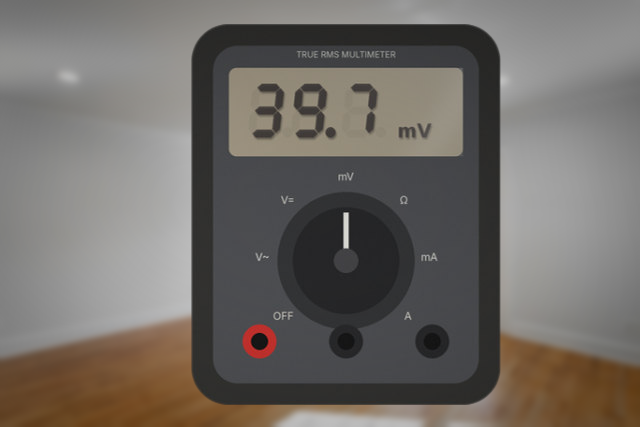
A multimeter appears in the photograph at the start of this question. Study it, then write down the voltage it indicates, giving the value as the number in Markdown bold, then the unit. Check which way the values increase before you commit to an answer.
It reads **39.7** mV
